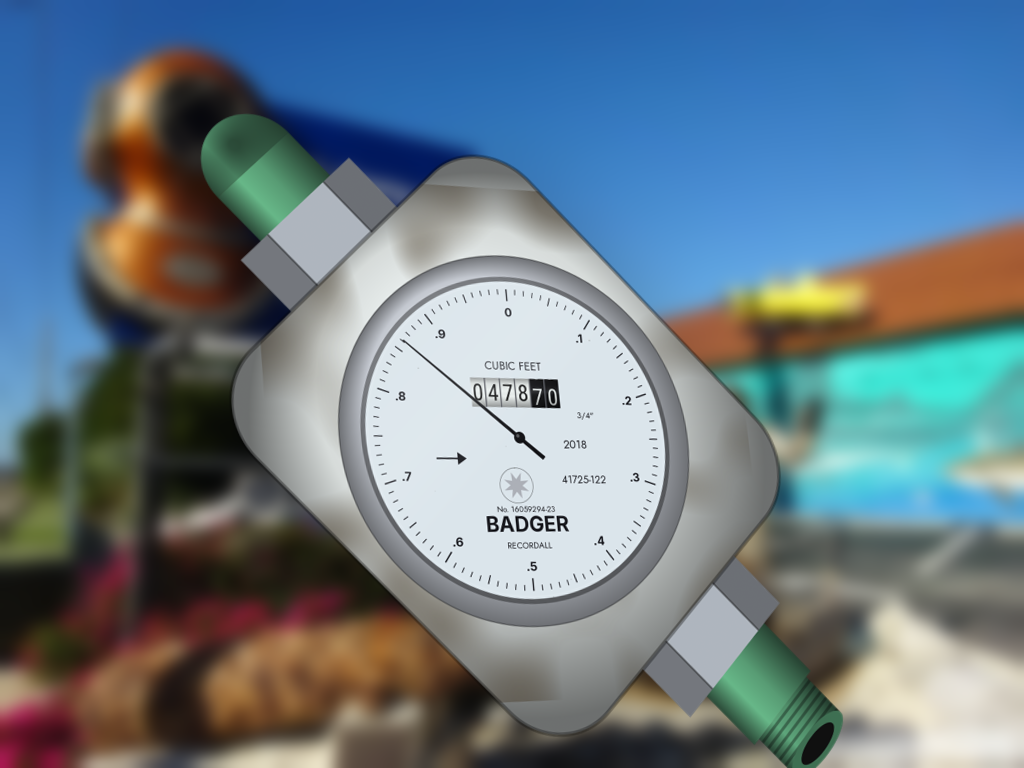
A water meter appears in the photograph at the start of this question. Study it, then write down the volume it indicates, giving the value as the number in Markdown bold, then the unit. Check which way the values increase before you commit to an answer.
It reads **47869.86** ft³
